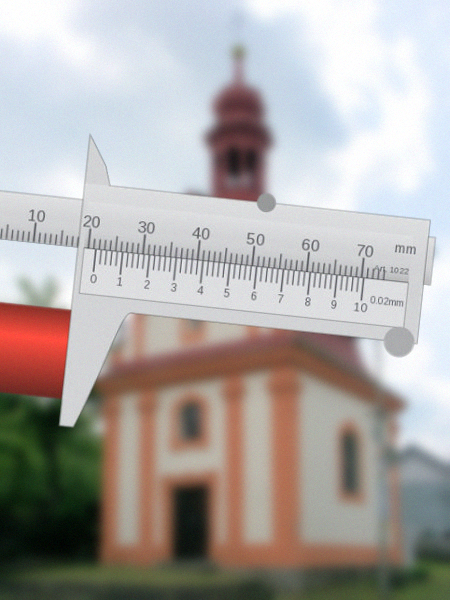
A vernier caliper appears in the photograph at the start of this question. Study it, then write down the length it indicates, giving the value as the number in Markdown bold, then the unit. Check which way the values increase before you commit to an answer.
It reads **21.4** mm
